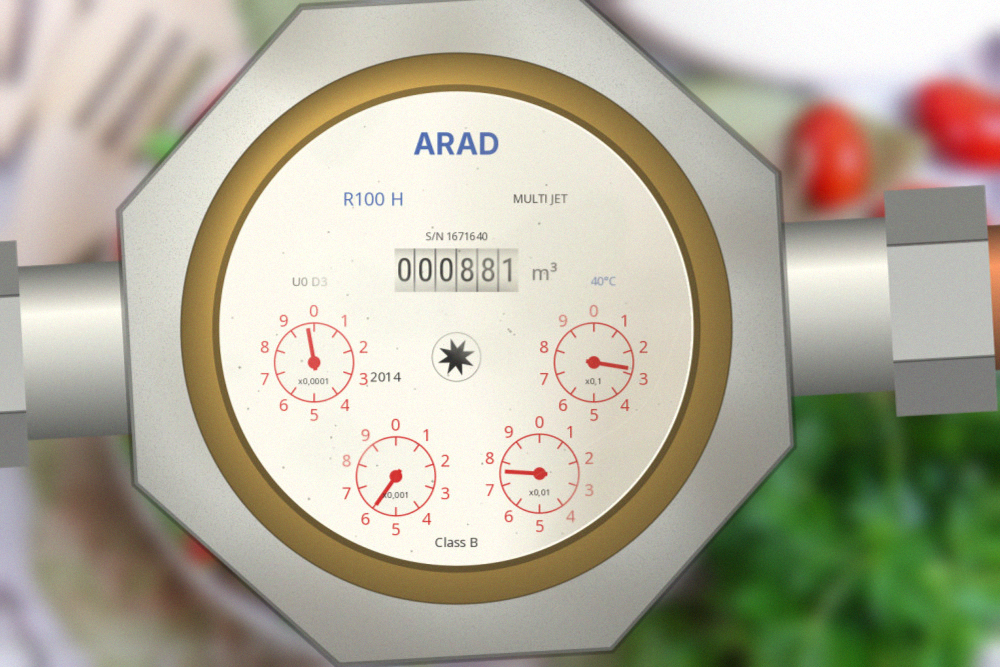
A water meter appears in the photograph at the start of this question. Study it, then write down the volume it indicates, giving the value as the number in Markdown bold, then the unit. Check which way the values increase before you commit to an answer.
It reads **881.2759** m³
